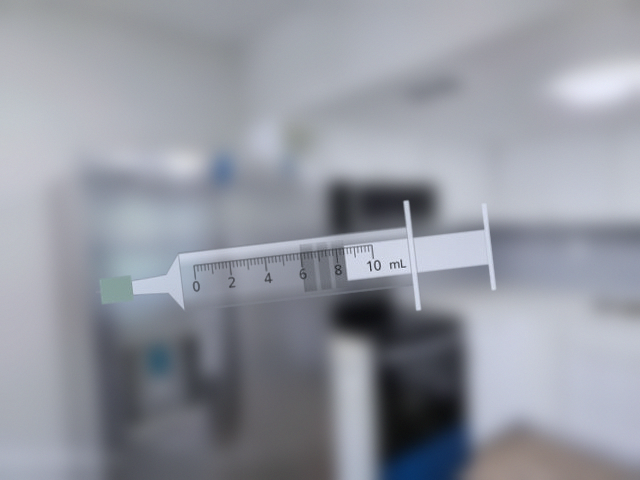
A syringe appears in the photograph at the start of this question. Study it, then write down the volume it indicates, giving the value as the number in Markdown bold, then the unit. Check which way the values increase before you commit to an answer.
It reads **6** mL
